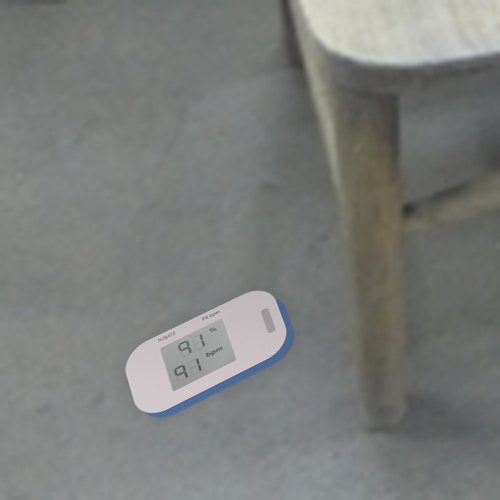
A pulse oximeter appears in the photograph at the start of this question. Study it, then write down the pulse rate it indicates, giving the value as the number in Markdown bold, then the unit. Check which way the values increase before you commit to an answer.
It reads **91** bpm
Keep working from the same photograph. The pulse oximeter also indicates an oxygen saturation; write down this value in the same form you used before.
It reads **91** %
